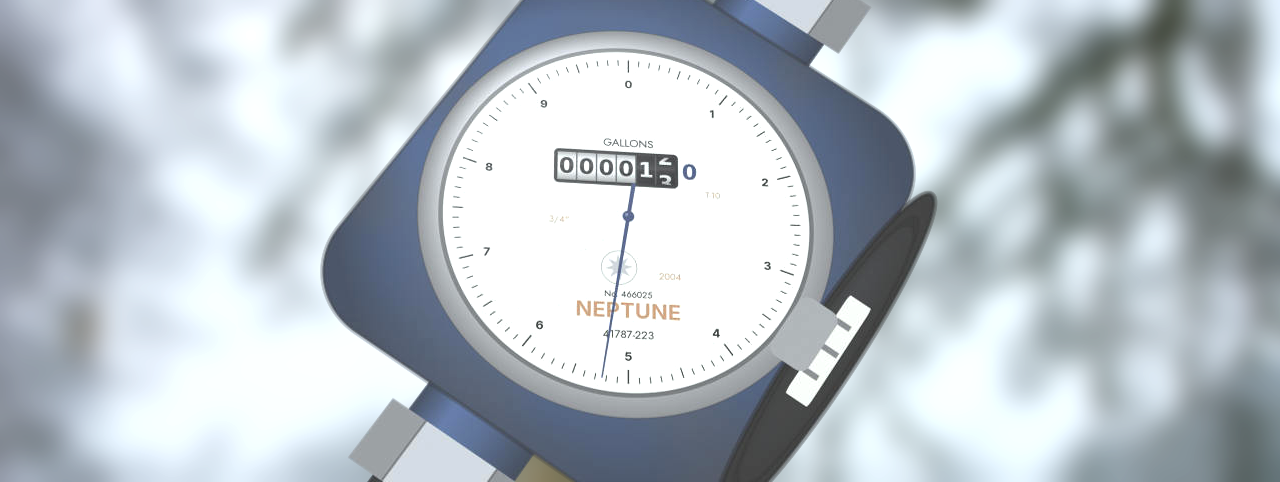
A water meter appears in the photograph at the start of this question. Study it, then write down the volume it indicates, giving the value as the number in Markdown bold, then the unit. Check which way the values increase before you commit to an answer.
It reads **125.2** gal
